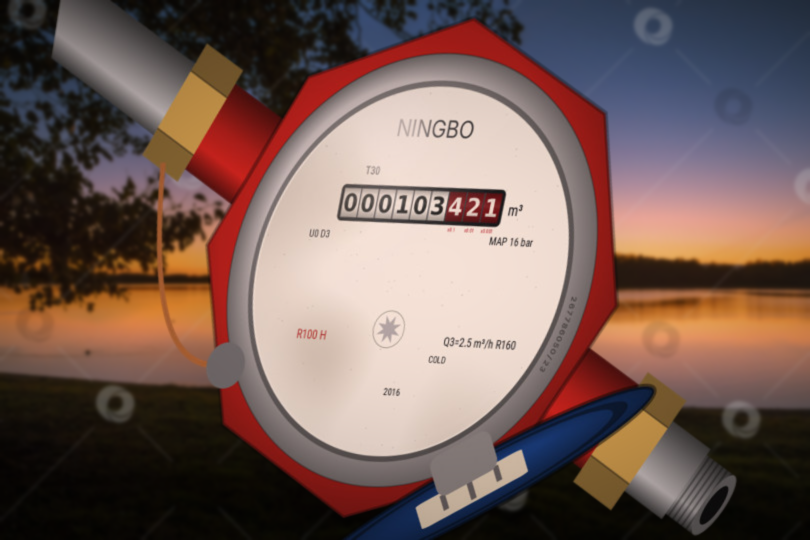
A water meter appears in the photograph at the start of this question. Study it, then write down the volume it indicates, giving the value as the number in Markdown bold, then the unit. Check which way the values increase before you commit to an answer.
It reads **103.421** m³
